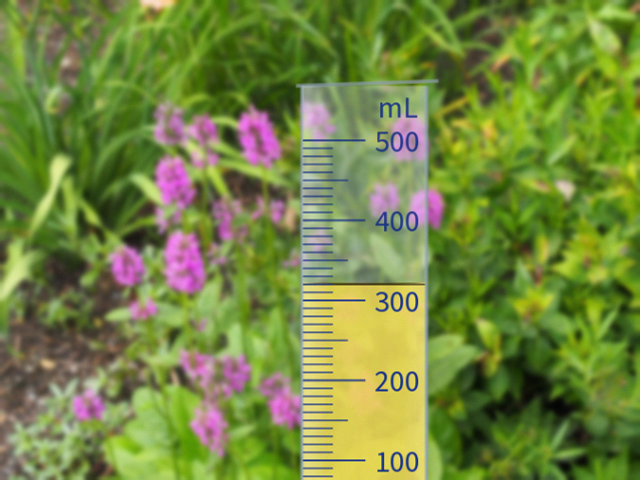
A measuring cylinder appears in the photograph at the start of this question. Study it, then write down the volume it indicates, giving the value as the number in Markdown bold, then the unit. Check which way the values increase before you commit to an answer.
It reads **320** mL
